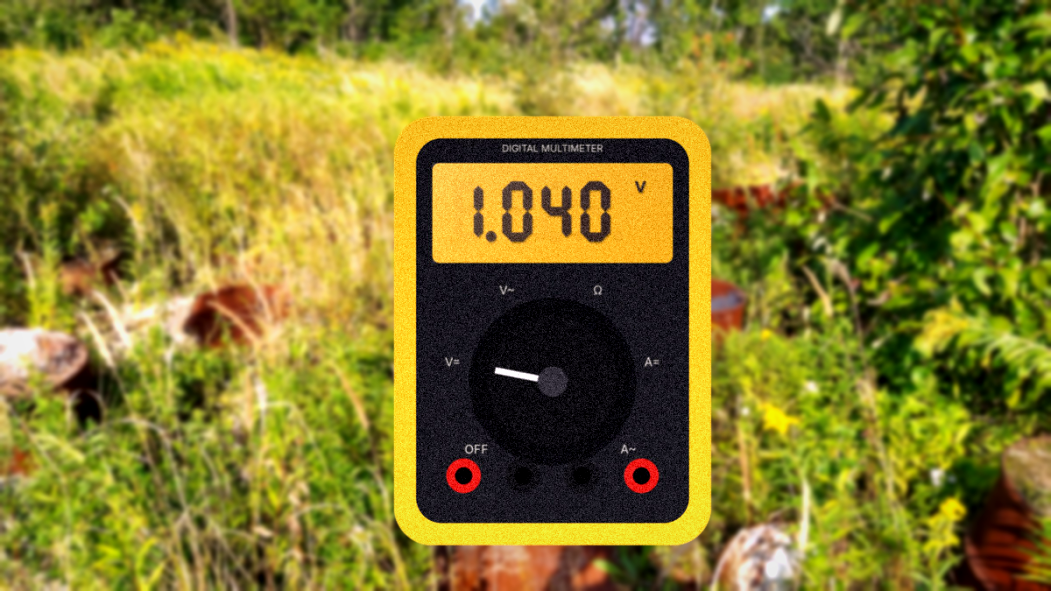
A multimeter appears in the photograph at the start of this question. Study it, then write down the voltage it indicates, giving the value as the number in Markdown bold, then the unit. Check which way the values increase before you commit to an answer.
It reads **1.040** V
